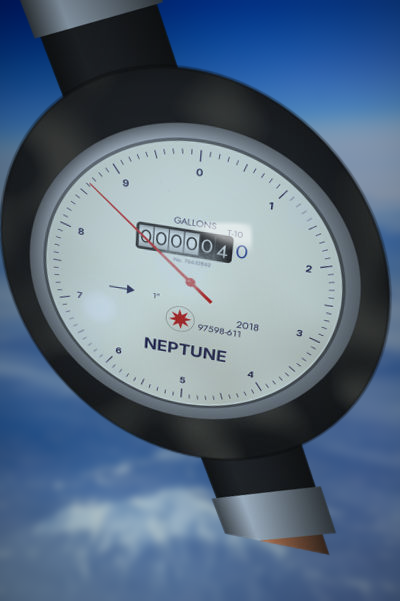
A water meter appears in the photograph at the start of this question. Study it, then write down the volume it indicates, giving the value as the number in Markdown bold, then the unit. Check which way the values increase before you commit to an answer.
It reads **38.6** gal
